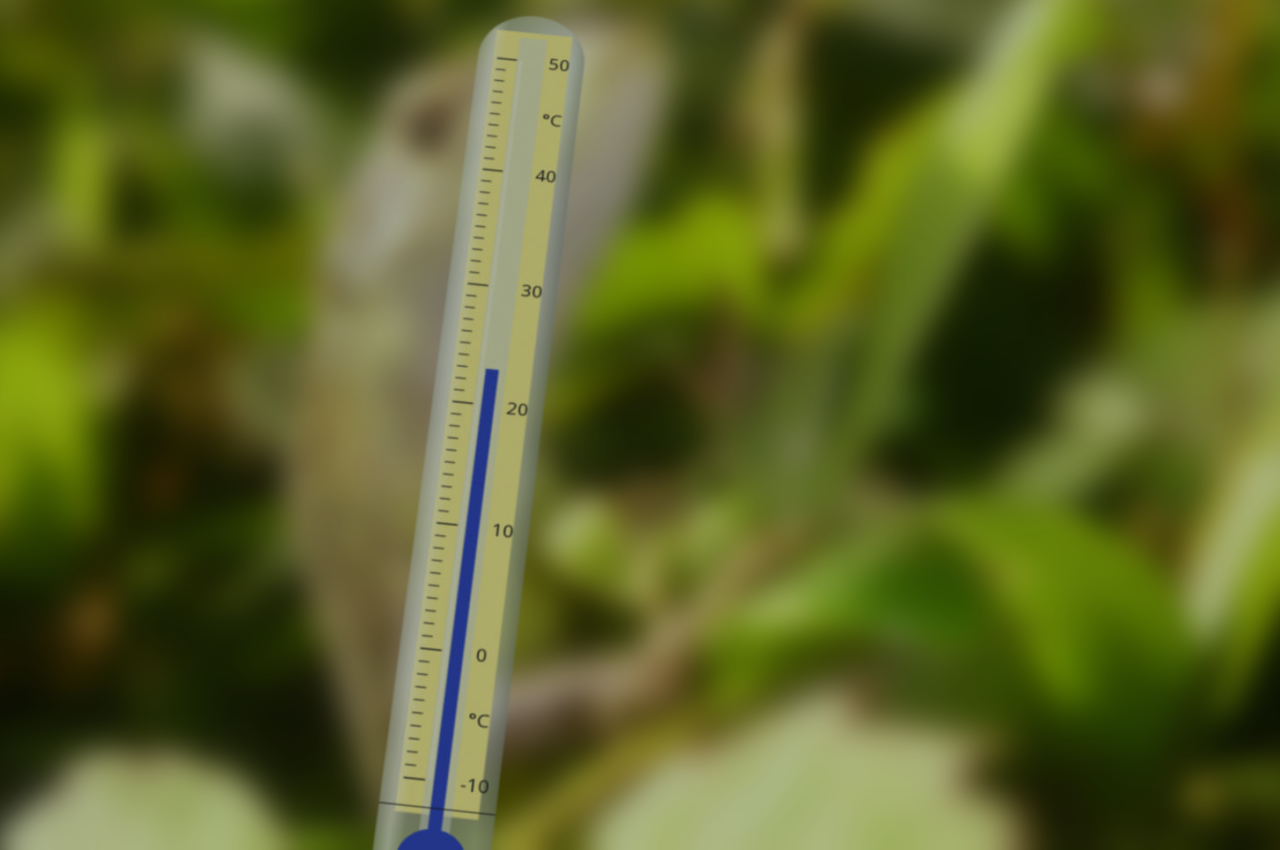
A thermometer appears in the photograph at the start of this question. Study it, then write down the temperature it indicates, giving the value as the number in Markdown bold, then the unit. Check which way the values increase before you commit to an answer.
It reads **23** °C
